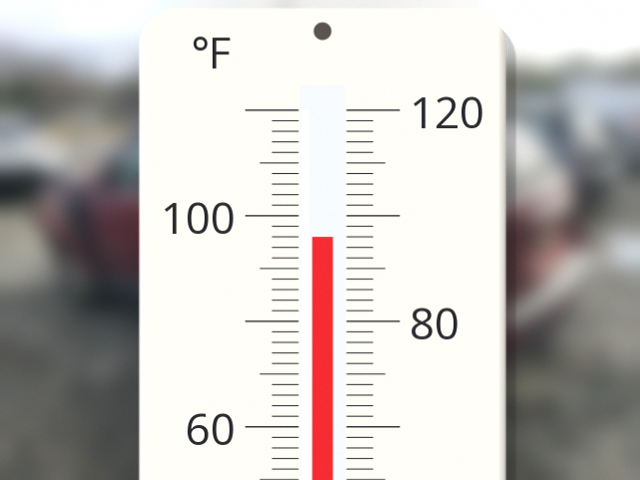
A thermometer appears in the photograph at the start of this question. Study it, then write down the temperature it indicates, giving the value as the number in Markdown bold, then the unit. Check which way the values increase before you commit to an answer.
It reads **96** °F
